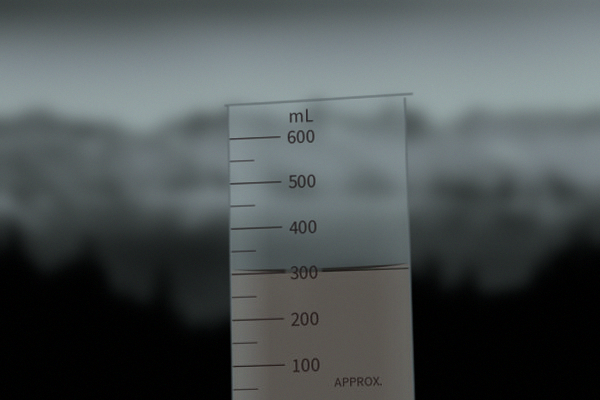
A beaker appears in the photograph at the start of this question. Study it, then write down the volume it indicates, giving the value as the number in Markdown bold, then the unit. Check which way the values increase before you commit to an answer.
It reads **300** mL
